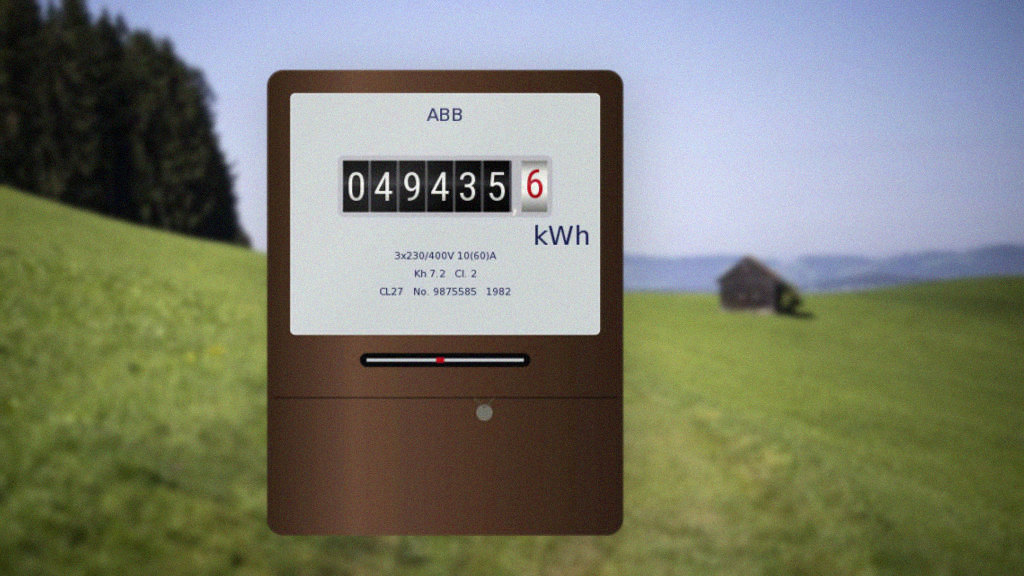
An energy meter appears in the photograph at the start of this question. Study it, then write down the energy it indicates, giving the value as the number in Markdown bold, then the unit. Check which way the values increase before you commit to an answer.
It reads **49435.6** kWh
